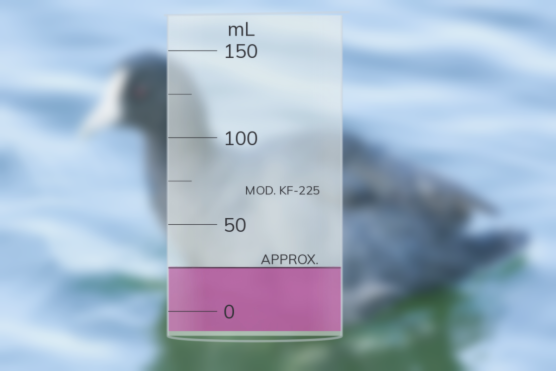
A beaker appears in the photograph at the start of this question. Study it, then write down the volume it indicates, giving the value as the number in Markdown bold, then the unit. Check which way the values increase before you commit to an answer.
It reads **25** mL
